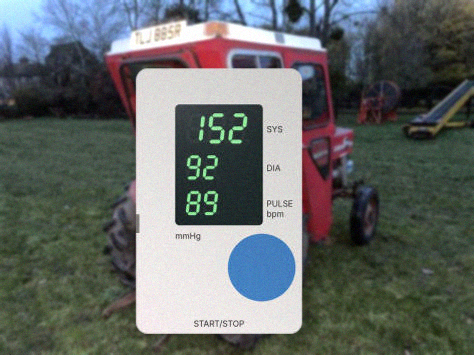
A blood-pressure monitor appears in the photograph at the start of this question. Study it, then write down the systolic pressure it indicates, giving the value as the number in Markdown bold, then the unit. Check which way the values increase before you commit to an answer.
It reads **152** mmHg
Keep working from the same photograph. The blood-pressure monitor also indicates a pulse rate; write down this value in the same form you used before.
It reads **89** bpm
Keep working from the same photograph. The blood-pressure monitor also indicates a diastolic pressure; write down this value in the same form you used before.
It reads **92** mmHg
